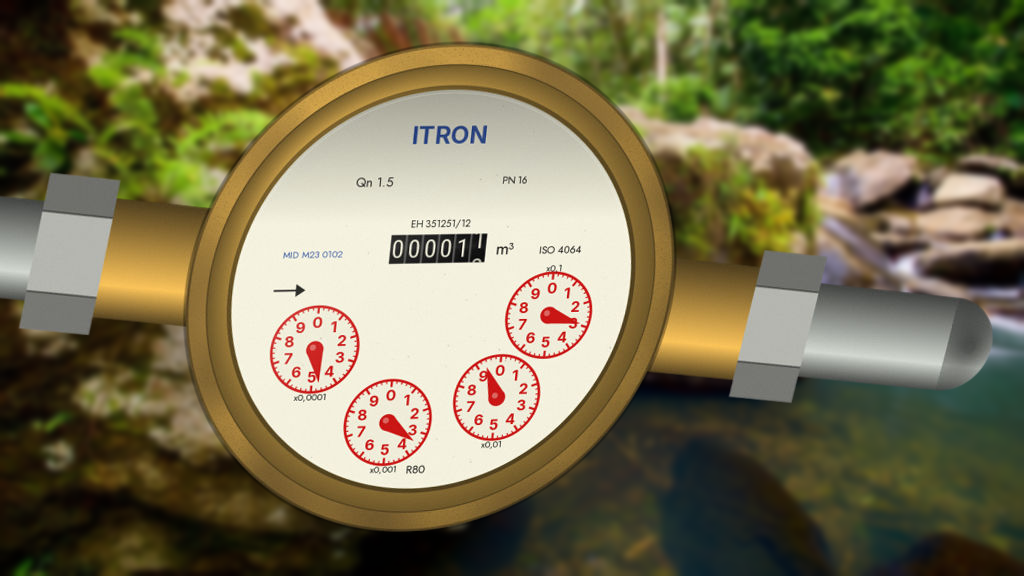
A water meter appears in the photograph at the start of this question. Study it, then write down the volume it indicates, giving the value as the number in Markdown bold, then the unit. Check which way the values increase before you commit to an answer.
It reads **11.2934** m³
